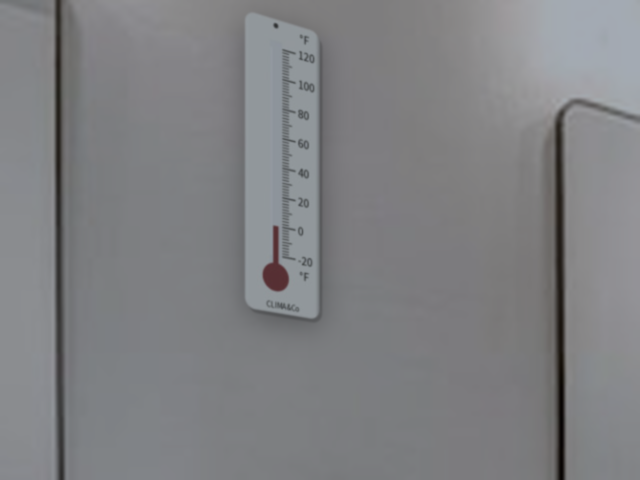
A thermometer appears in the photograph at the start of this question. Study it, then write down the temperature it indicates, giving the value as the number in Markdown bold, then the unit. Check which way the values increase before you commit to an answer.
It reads **0** °F
